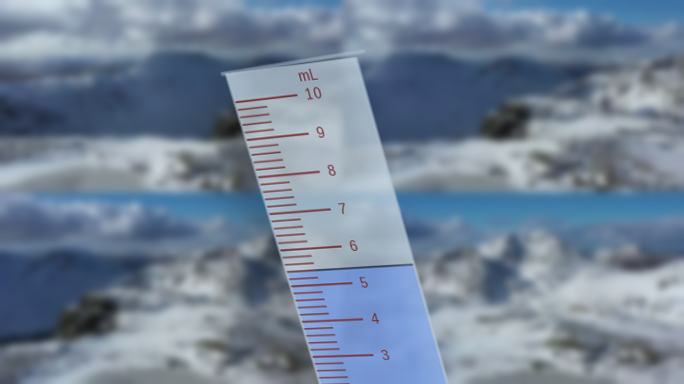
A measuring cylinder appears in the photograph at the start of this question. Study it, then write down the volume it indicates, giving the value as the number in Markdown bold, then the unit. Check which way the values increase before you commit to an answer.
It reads **5.4** mL
